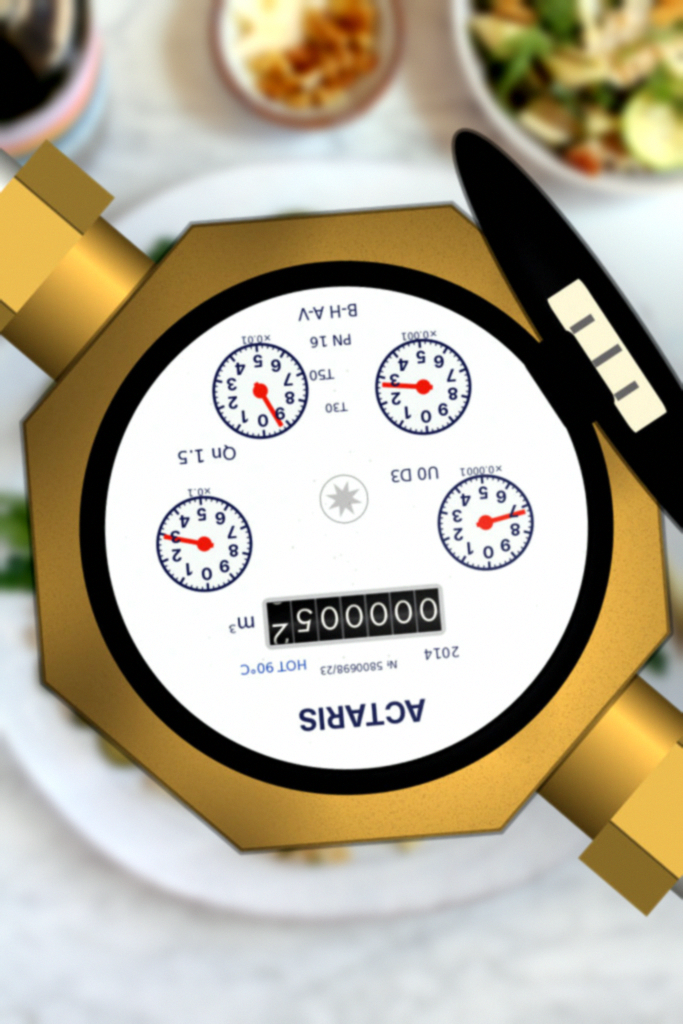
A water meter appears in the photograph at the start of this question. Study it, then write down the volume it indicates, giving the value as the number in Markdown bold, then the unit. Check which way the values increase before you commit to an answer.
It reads **52.2927** m³
